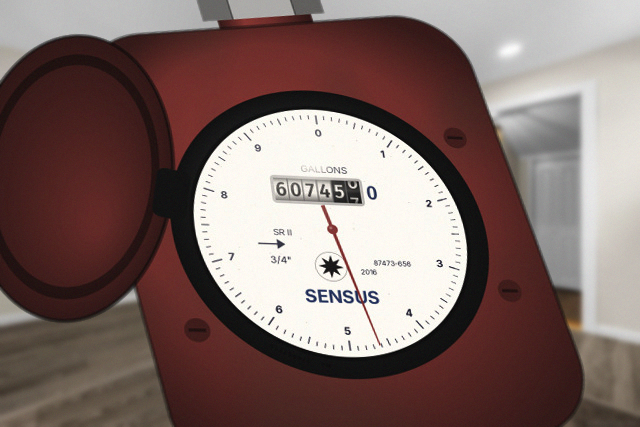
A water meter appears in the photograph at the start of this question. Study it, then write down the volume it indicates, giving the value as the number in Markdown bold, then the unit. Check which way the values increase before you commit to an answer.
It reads **6074564.6** gal
